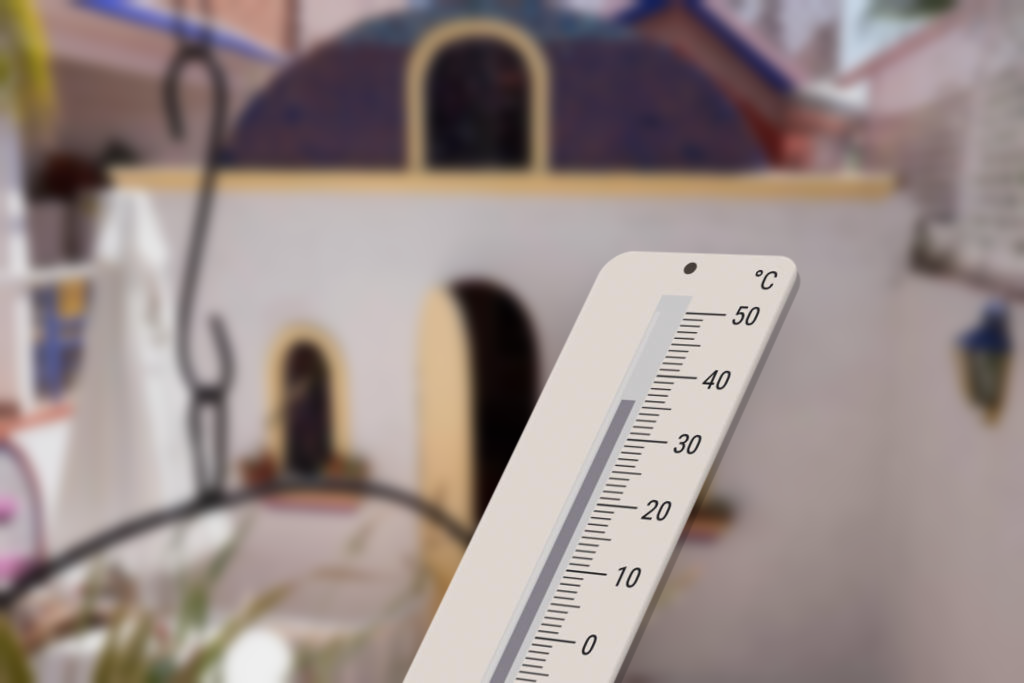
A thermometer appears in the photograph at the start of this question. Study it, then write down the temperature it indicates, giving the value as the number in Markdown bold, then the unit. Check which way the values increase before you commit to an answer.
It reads **36** °C
